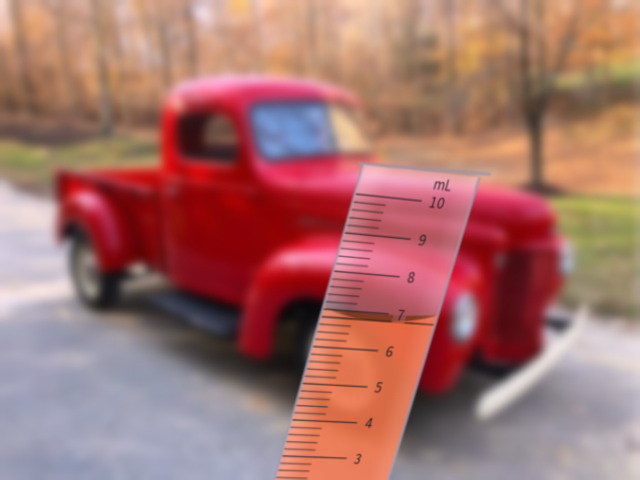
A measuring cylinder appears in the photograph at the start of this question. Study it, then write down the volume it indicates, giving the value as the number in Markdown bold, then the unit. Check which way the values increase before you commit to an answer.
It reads **6.8** mL
